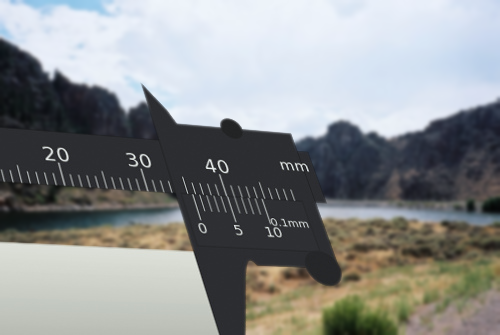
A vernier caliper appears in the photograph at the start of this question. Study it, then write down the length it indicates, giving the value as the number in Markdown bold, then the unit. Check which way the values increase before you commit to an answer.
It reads **35.6** mm
